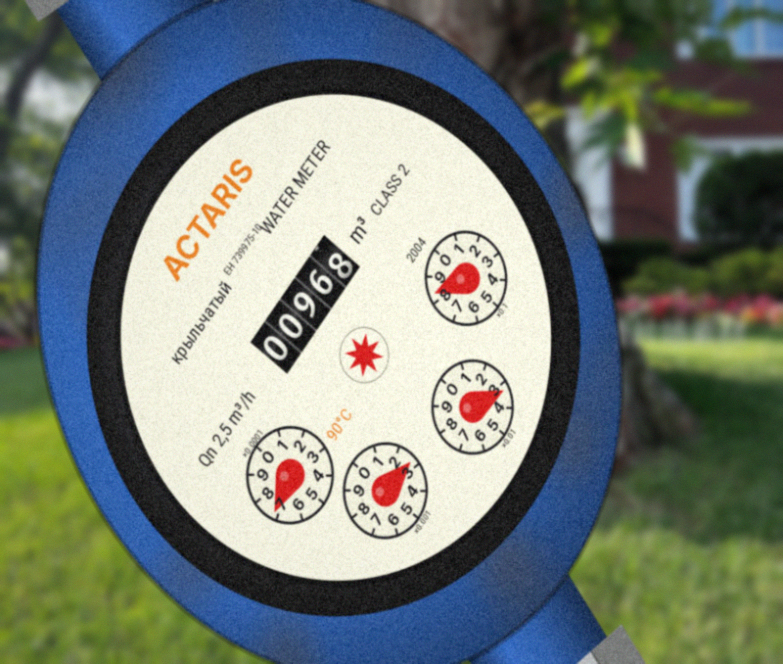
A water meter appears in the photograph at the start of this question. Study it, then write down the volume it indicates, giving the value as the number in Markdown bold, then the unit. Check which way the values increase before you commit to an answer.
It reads **967.8327** m³
